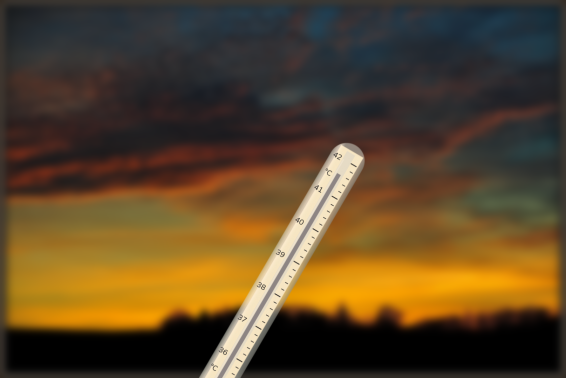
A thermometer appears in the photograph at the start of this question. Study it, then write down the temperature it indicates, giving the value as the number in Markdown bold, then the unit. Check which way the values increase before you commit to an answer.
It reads **41.6** °C
